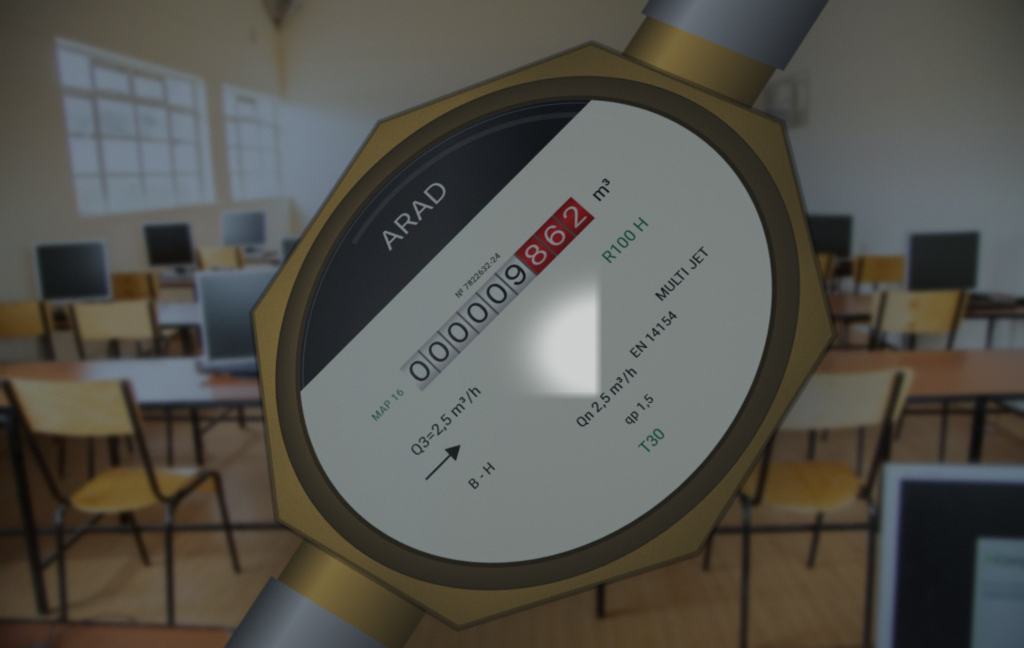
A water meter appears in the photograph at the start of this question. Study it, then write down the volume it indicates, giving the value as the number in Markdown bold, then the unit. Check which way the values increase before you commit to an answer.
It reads **9.862** m³
